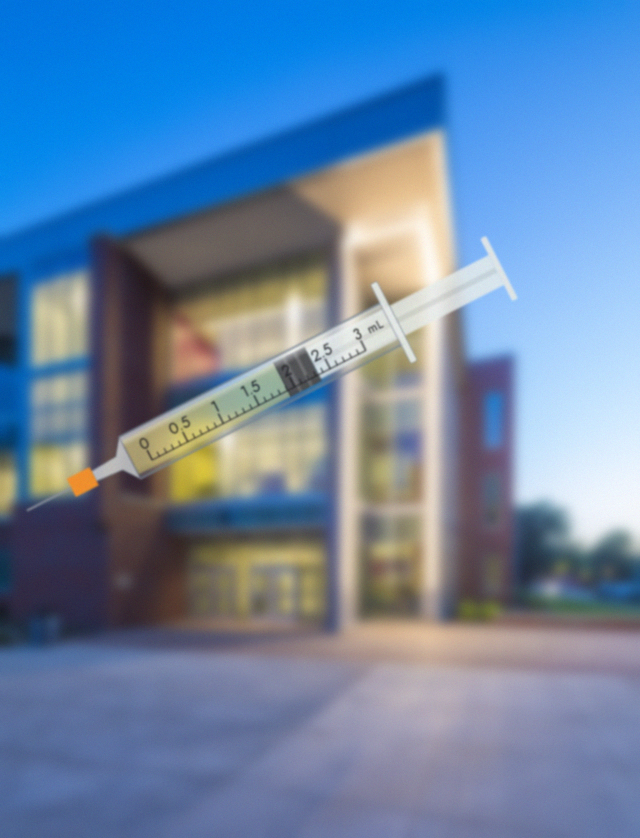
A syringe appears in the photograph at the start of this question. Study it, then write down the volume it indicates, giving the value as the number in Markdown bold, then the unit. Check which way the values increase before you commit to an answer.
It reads **1.9** mL
